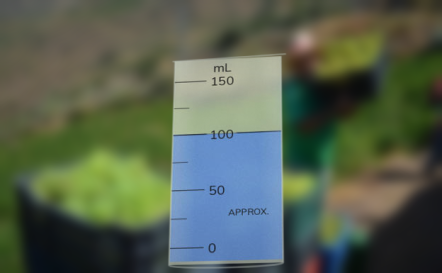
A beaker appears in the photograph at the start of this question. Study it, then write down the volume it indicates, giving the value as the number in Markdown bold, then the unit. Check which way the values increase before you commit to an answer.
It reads **100** mL
